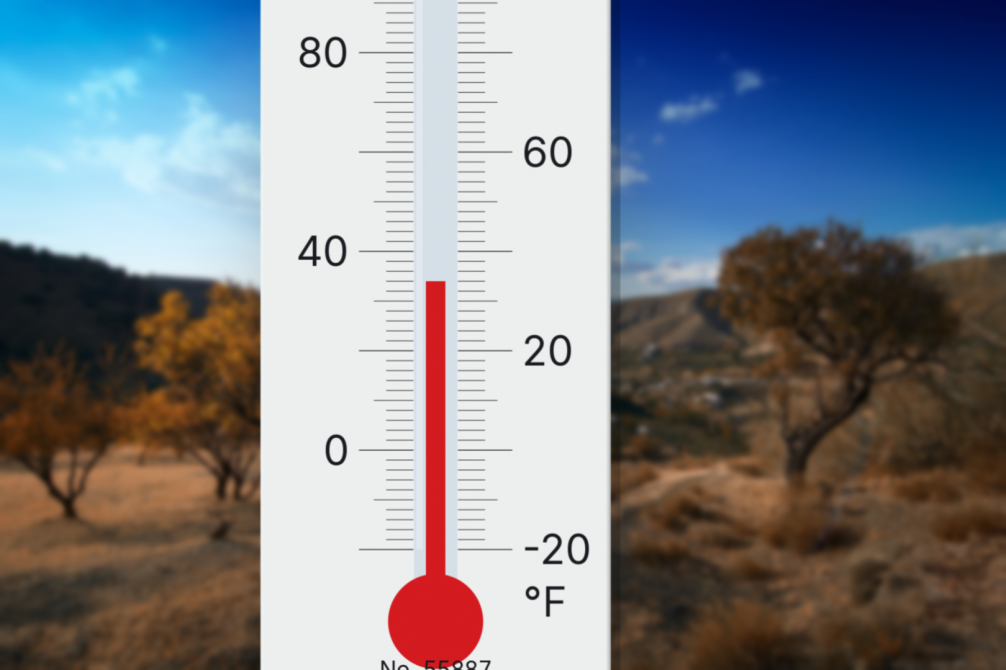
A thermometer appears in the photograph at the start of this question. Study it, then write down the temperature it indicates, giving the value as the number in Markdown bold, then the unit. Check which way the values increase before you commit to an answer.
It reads **34** °F
